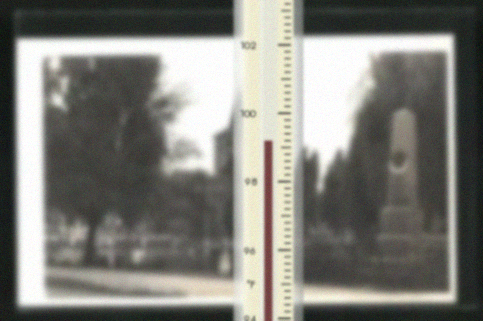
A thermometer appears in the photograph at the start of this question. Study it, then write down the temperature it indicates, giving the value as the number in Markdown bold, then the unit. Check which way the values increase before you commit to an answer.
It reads **99.2** °F
